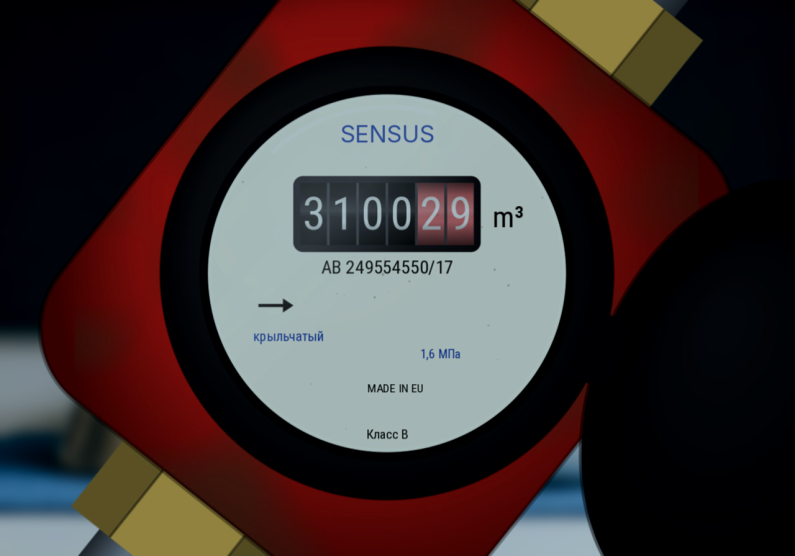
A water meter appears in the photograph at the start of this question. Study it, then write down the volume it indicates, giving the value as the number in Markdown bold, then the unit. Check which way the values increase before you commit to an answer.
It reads **3100.29** m³
